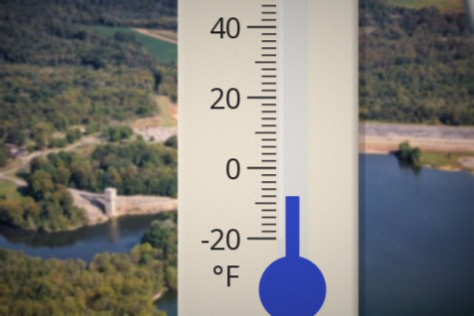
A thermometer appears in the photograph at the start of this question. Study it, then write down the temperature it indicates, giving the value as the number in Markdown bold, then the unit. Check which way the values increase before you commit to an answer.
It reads **-8** °F
